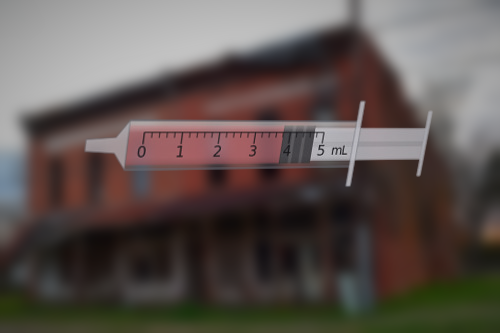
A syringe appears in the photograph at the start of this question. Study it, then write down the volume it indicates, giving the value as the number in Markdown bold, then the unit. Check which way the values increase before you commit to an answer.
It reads **3.8** mL
